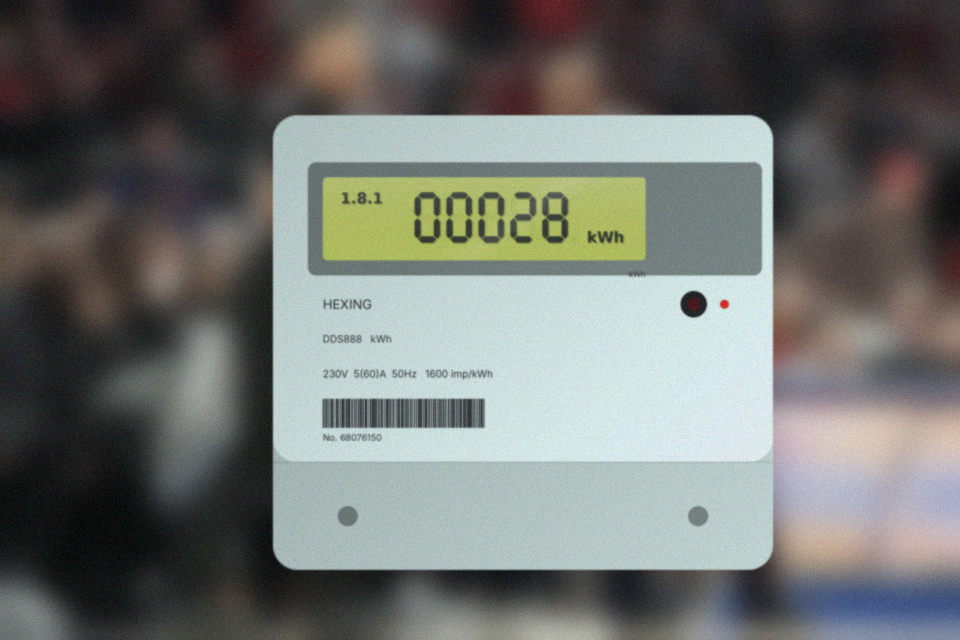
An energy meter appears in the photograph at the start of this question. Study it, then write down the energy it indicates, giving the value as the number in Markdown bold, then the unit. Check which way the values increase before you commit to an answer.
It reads **28** kWh
